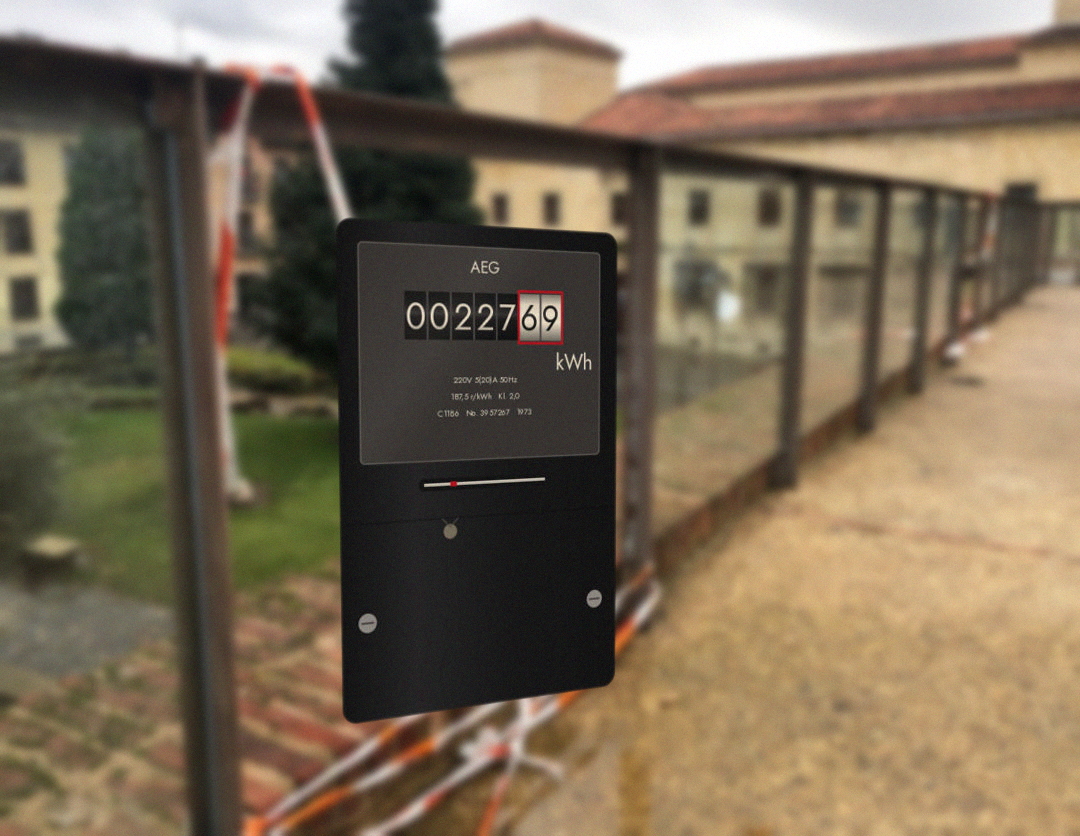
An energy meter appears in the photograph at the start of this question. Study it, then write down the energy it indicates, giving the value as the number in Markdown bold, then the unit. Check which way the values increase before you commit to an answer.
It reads **227.69** kWh
